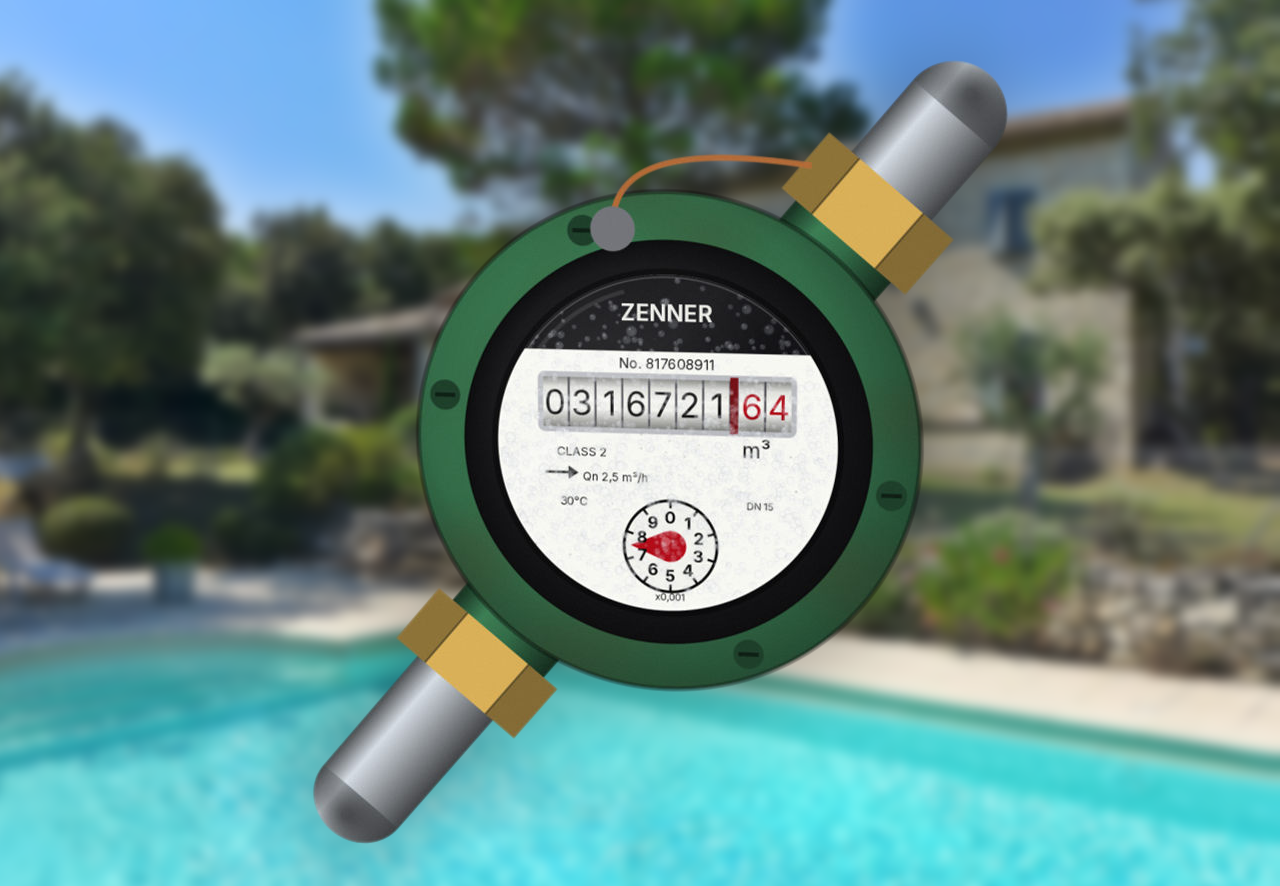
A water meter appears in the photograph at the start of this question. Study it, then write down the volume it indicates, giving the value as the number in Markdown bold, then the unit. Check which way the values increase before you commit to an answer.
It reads **316721.647** m³
